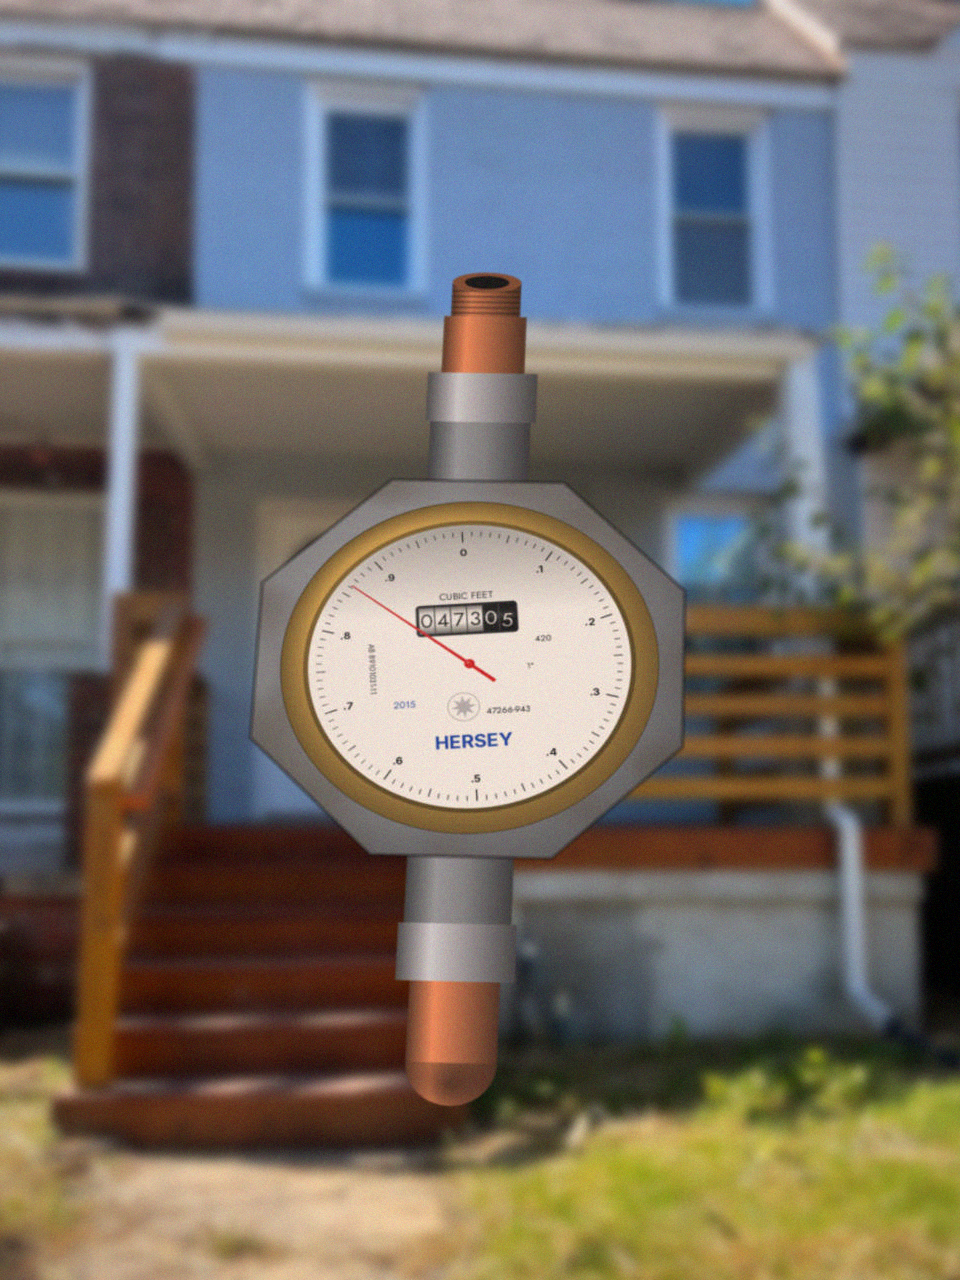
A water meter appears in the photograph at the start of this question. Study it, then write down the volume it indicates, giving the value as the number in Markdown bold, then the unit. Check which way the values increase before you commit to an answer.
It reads **47304.86** ft³
